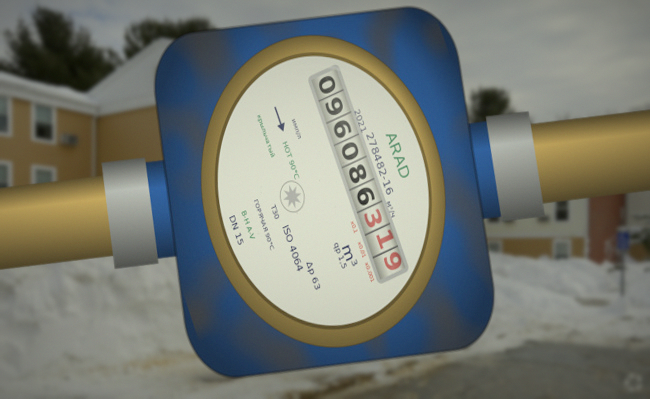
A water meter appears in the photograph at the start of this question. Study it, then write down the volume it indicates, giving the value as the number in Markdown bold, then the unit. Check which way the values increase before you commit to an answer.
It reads **96086.319** m³
